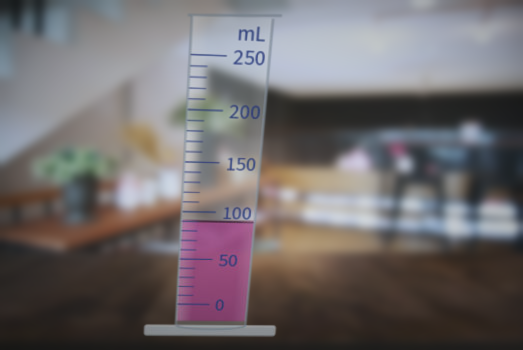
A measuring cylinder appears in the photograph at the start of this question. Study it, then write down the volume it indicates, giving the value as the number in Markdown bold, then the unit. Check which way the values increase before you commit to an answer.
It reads **90** mL
